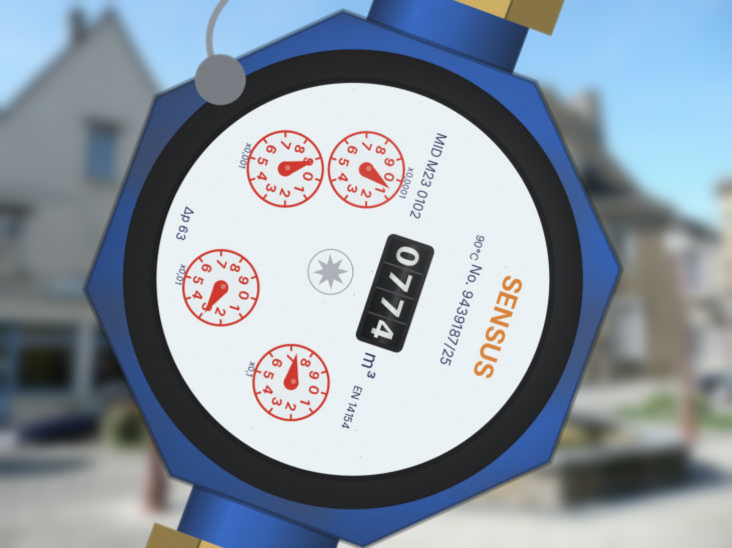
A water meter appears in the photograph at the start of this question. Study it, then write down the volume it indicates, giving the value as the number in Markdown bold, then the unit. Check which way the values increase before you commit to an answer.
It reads **774.7290** m³
